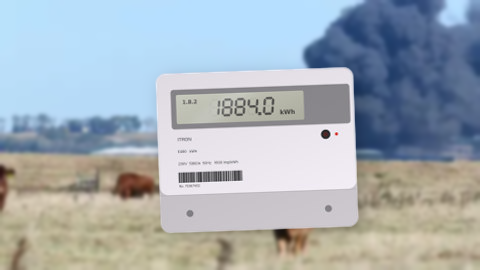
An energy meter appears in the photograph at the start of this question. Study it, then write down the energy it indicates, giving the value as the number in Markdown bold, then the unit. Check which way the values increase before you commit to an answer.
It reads **1884.0** kWh
